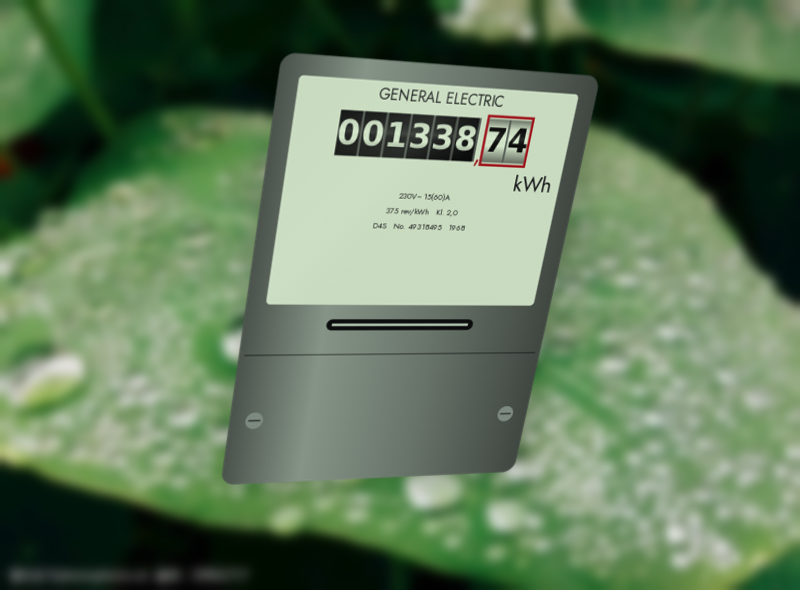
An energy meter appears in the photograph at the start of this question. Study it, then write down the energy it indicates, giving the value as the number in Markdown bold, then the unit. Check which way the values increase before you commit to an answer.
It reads **1338.74** kWh
